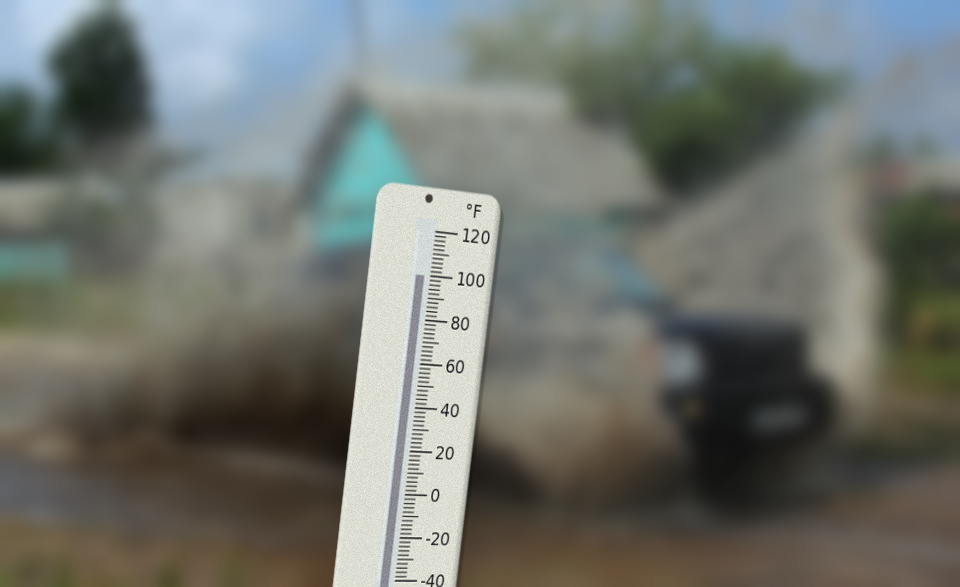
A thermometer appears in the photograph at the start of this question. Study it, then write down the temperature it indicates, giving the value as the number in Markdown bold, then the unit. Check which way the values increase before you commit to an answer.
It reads **100** °F
